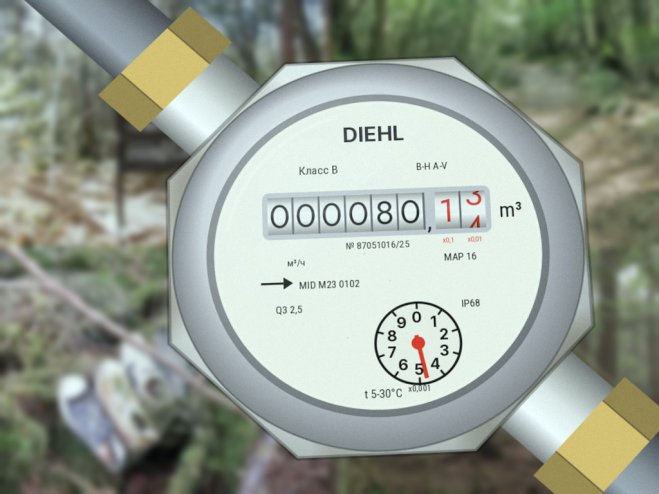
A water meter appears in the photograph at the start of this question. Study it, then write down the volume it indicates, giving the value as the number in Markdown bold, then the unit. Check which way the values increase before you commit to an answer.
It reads **80.134** m³
